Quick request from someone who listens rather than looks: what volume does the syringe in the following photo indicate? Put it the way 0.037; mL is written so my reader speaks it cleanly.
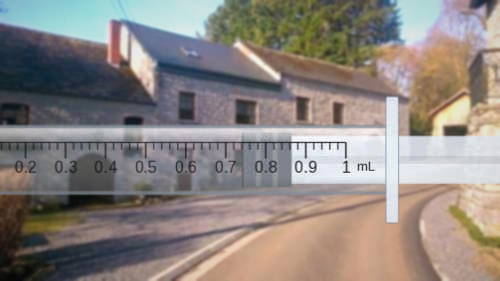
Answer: 0.74; mL
